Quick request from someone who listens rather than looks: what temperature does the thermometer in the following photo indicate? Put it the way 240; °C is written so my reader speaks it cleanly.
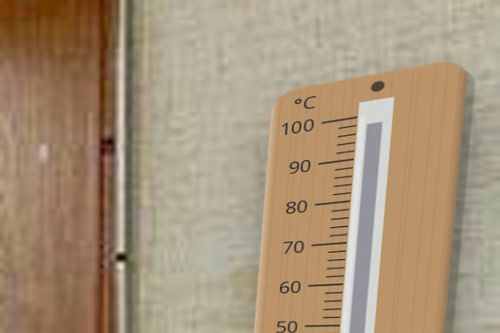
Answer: 98; °C
